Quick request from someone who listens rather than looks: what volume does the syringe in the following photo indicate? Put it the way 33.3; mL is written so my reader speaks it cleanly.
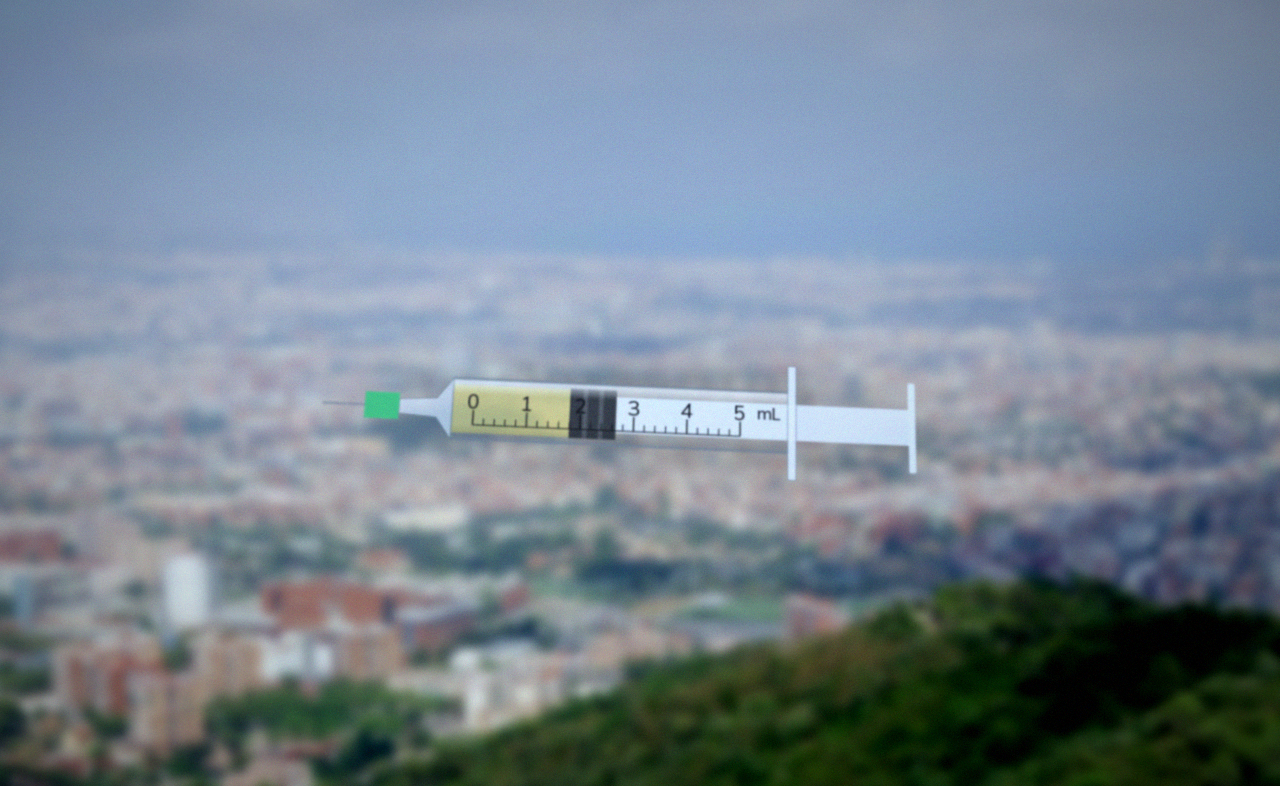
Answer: 1.8; mL
